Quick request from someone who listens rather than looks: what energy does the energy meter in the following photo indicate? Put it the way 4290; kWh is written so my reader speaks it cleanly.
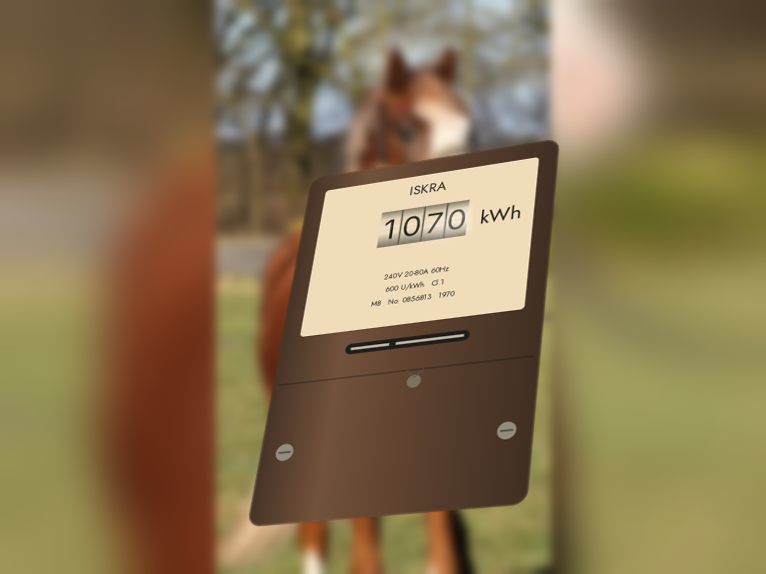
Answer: 1070; kWh
